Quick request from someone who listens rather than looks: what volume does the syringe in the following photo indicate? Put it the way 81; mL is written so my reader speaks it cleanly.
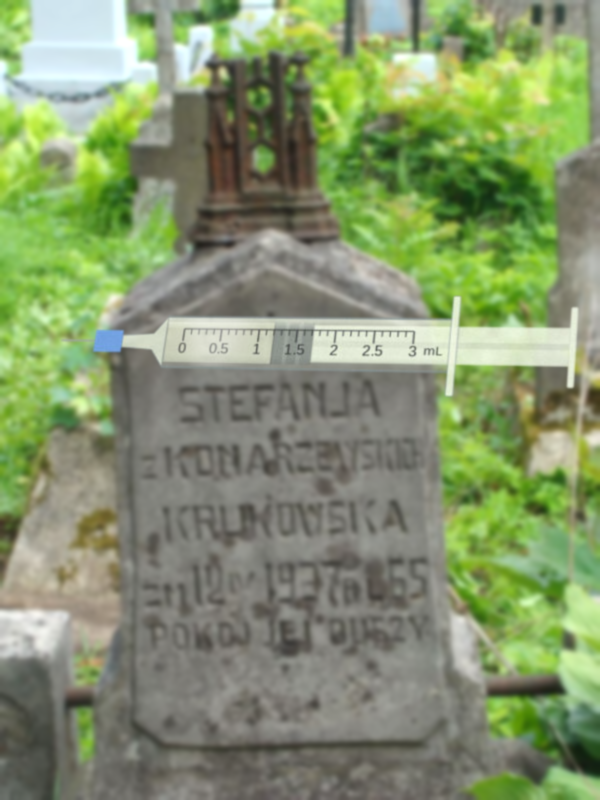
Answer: 1.2; mL
